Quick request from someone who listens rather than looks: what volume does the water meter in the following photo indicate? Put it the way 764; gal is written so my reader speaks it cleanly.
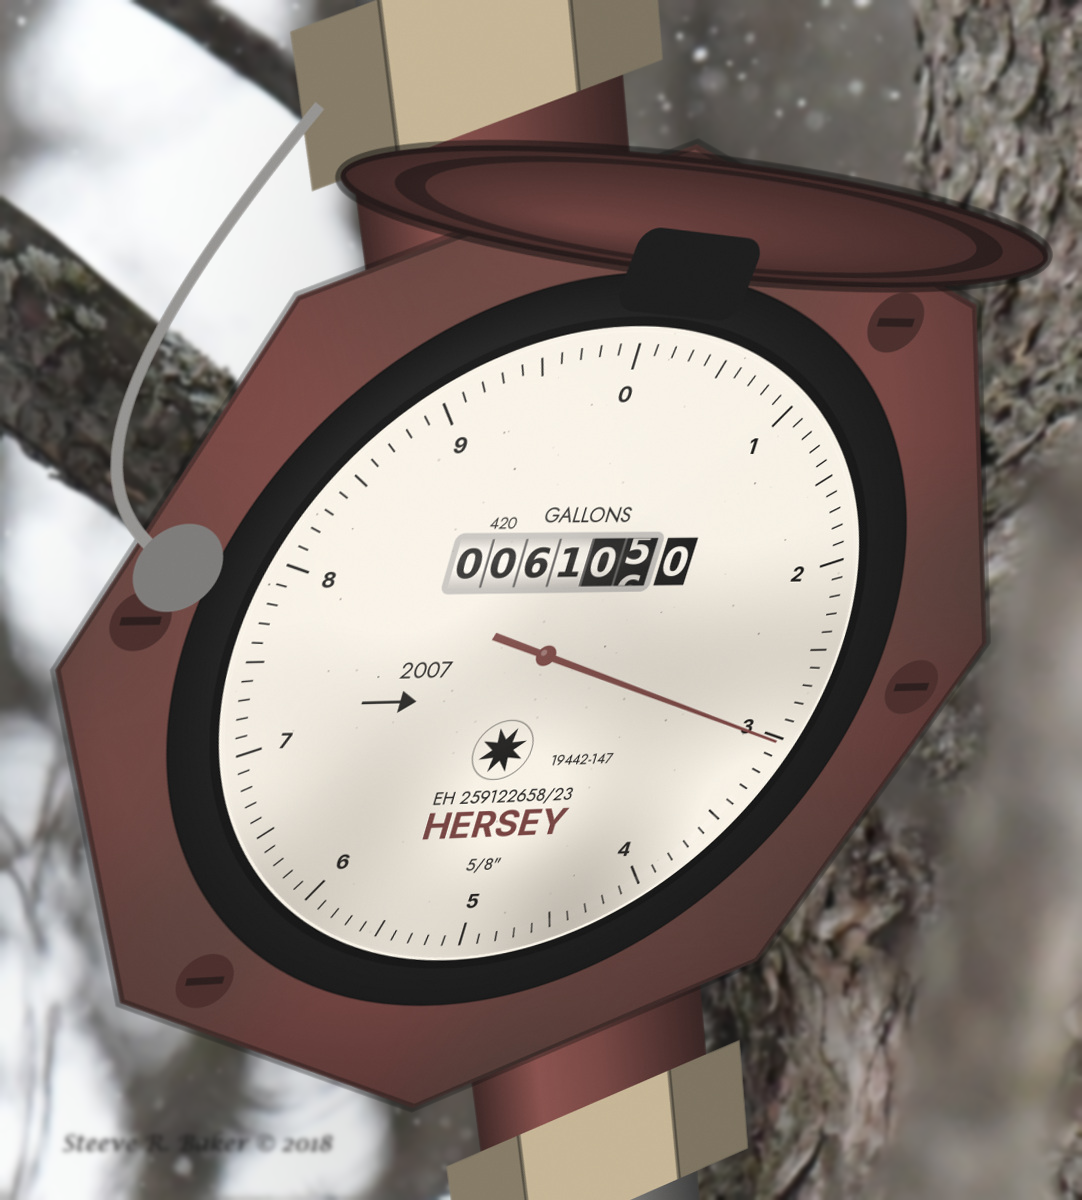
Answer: 61053.0; gal
